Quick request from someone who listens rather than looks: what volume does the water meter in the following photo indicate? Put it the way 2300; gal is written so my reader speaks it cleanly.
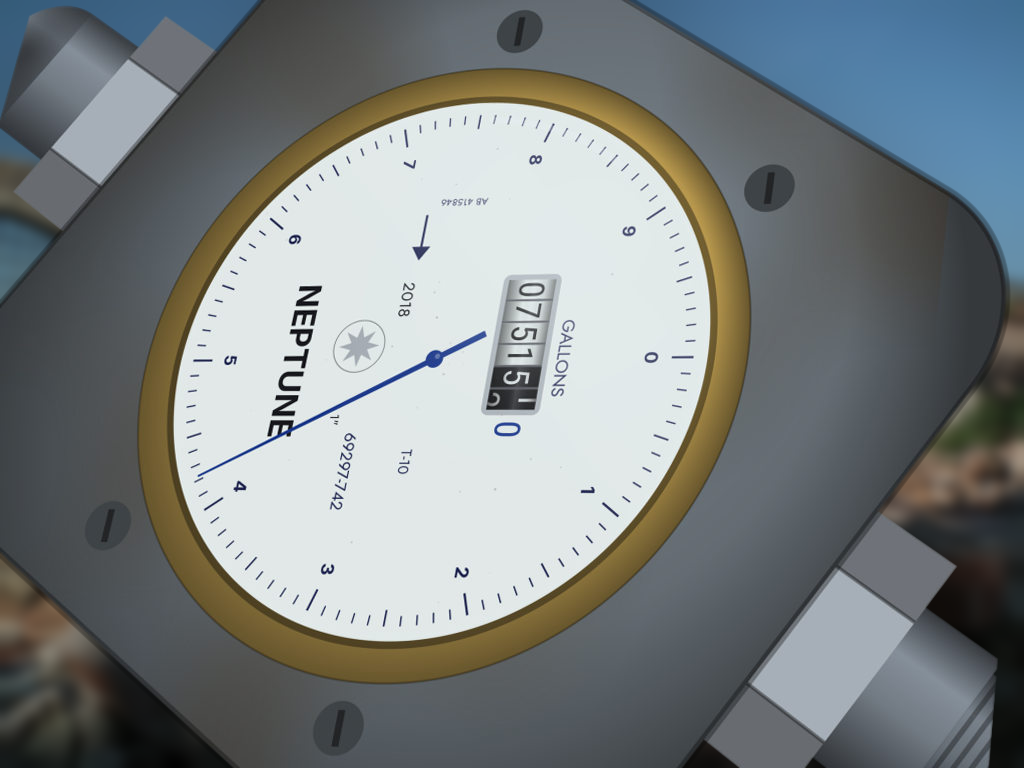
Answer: 751514.2; gal
